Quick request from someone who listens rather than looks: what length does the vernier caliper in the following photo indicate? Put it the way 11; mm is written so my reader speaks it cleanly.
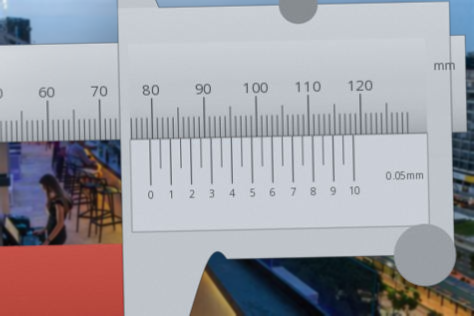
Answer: 79.5; mm
